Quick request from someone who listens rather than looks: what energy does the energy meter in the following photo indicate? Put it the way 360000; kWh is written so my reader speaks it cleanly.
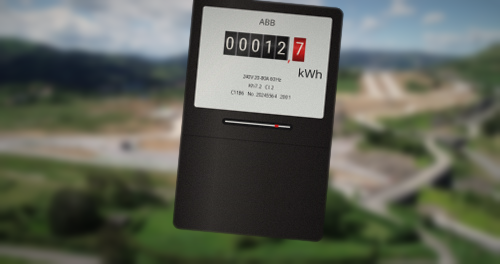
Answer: 12.7; kWh
